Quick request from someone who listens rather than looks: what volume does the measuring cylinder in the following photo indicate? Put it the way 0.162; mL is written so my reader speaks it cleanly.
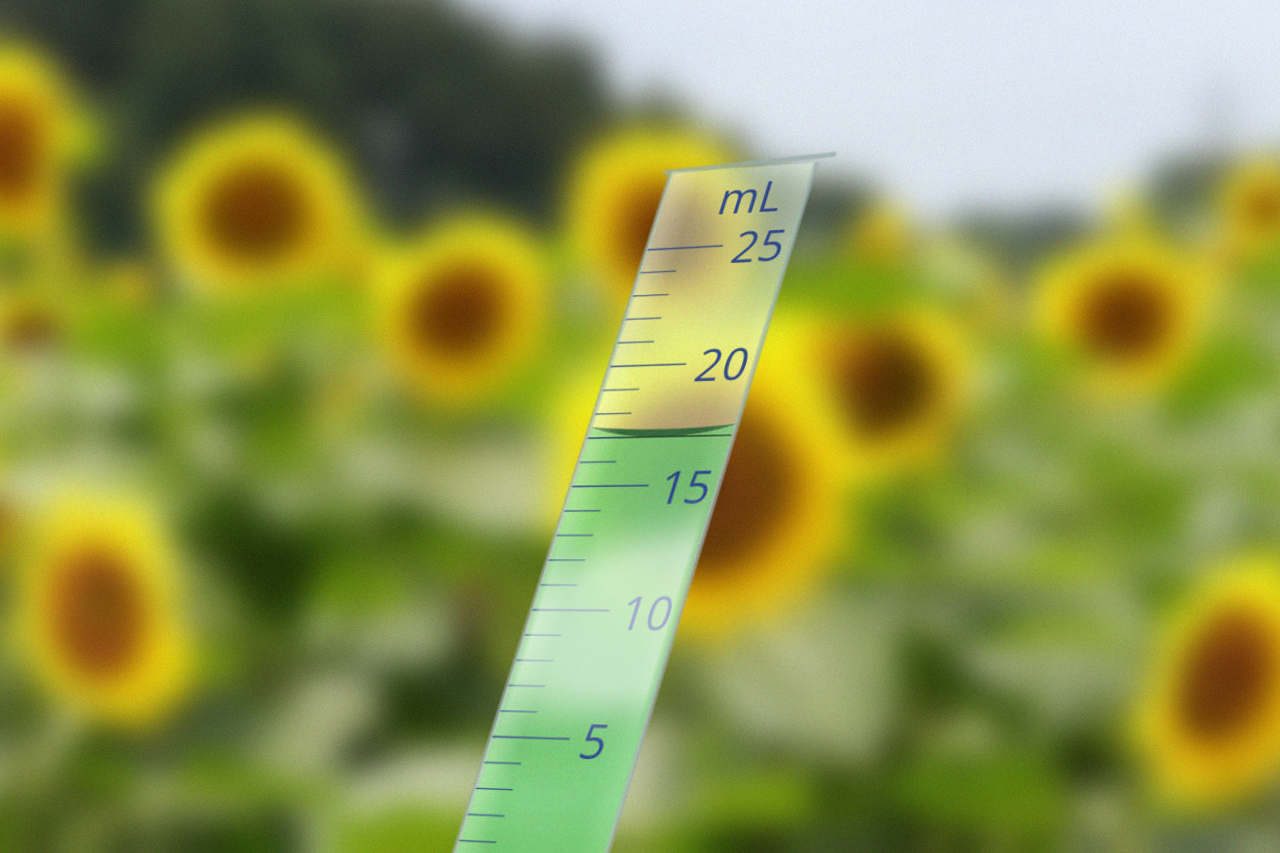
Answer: 17; mL
